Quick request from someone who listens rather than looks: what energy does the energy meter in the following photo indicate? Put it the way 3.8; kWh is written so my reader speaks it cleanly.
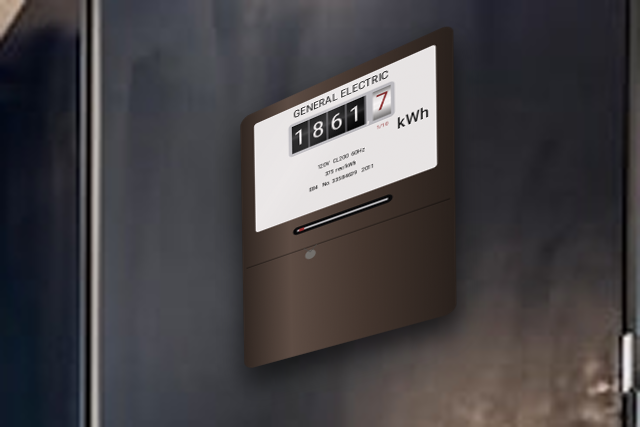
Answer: 1861.7; kWh
